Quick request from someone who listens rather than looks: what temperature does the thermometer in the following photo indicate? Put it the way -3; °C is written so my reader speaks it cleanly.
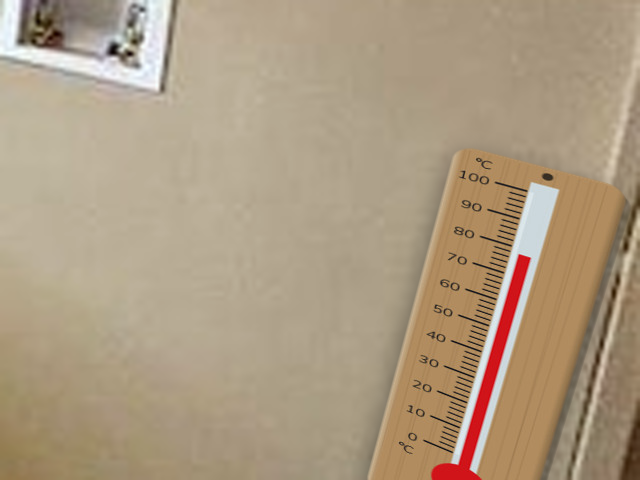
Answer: 78; °C
